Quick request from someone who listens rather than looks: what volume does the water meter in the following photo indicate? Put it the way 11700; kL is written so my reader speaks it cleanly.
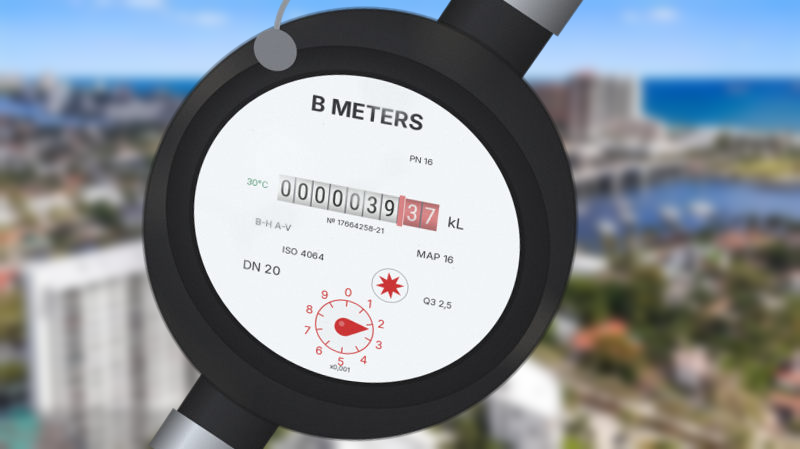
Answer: 39.372; kL
